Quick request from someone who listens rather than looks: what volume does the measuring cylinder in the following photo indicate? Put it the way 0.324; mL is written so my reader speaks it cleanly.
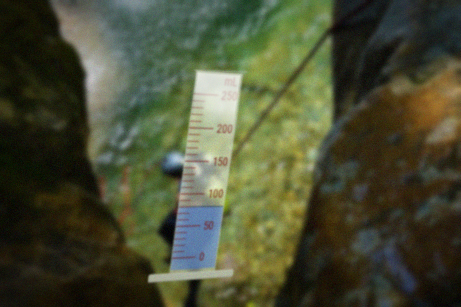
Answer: 80; mL
